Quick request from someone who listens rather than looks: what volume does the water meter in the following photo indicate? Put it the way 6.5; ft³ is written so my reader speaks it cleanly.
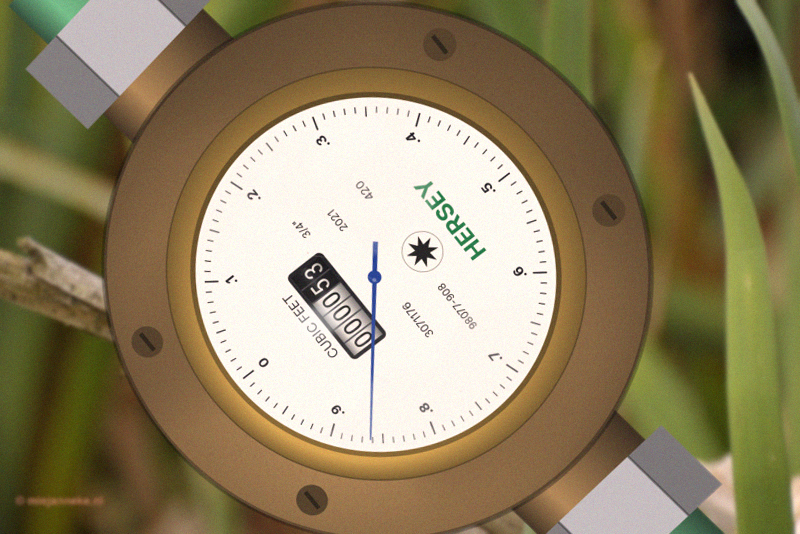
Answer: 52.86; ft³
